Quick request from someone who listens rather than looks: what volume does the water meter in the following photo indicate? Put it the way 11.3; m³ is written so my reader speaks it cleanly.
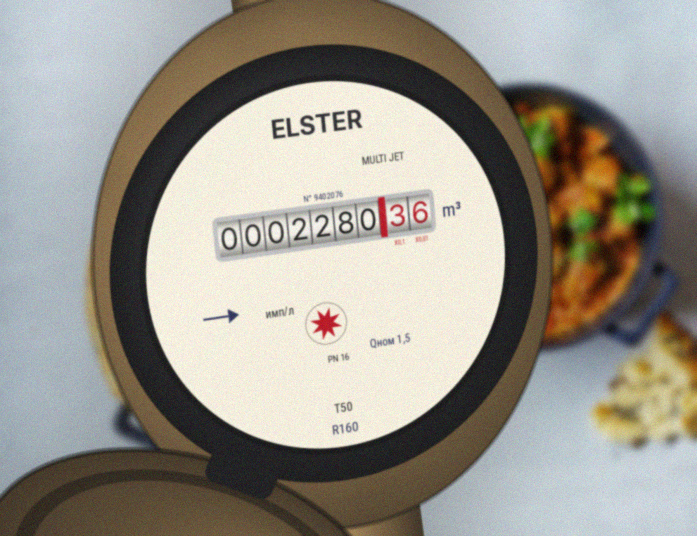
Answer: 2280.36; m³
